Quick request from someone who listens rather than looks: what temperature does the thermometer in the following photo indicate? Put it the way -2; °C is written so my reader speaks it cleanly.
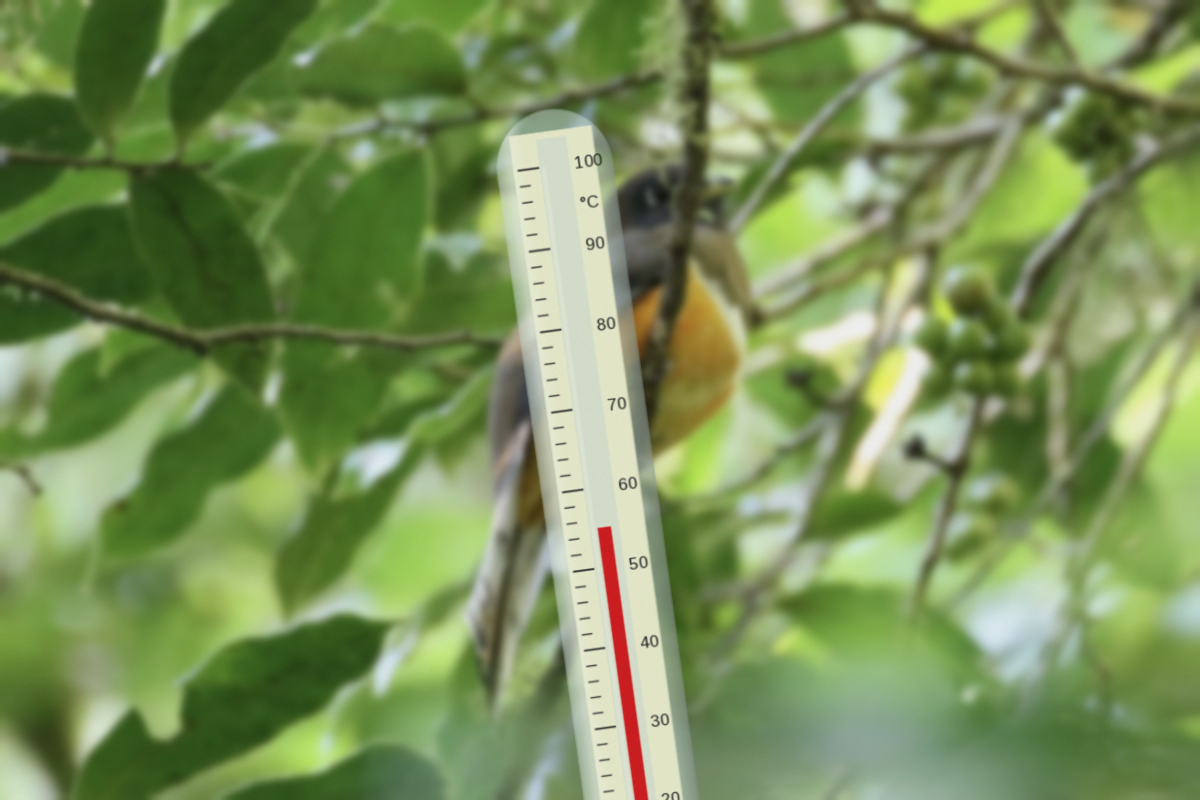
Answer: 55; °C
